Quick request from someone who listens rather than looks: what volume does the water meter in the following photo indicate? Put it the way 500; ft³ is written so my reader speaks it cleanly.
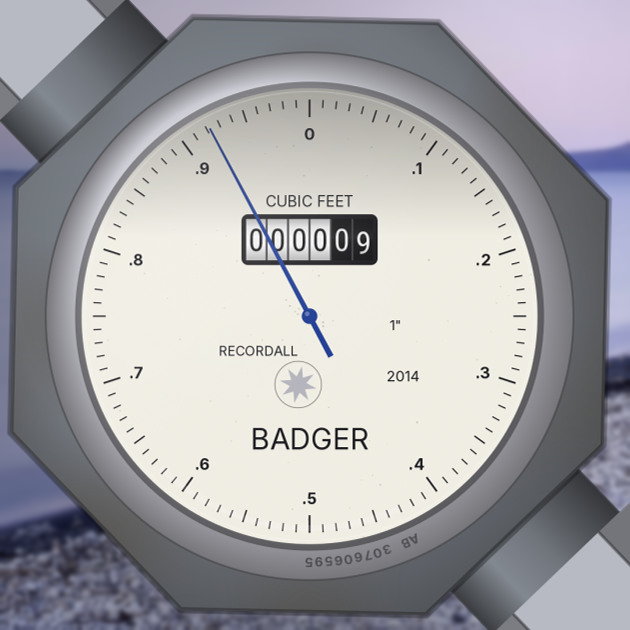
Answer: 8.92; ft³
